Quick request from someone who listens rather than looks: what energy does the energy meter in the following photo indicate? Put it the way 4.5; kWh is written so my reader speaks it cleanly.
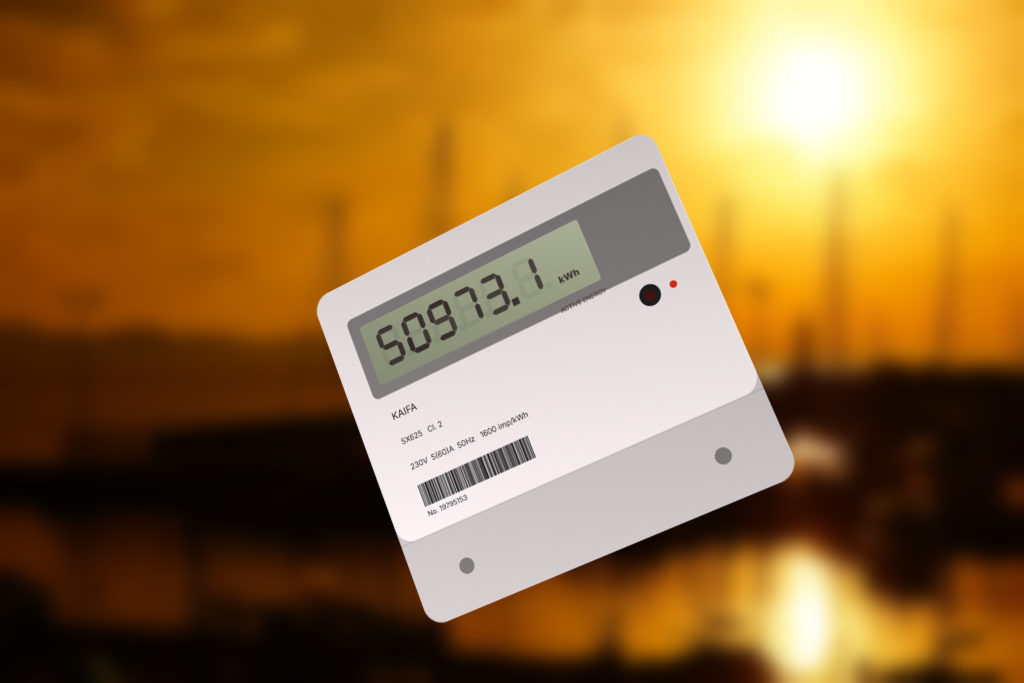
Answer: 50973.1; kWh
